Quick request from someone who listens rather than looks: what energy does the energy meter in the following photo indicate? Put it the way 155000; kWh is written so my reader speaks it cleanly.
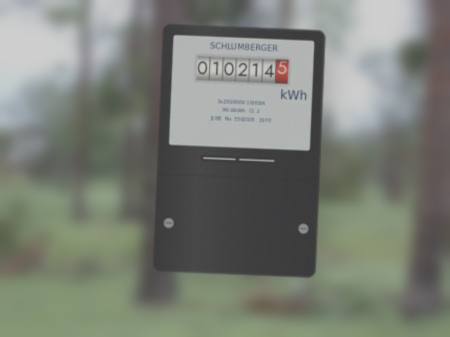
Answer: 10214.5; kWh
